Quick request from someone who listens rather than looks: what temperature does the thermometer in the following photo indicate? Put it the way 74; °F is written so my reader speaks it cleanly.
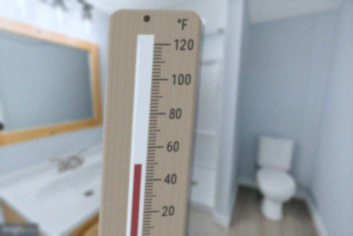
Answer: 50; °F
